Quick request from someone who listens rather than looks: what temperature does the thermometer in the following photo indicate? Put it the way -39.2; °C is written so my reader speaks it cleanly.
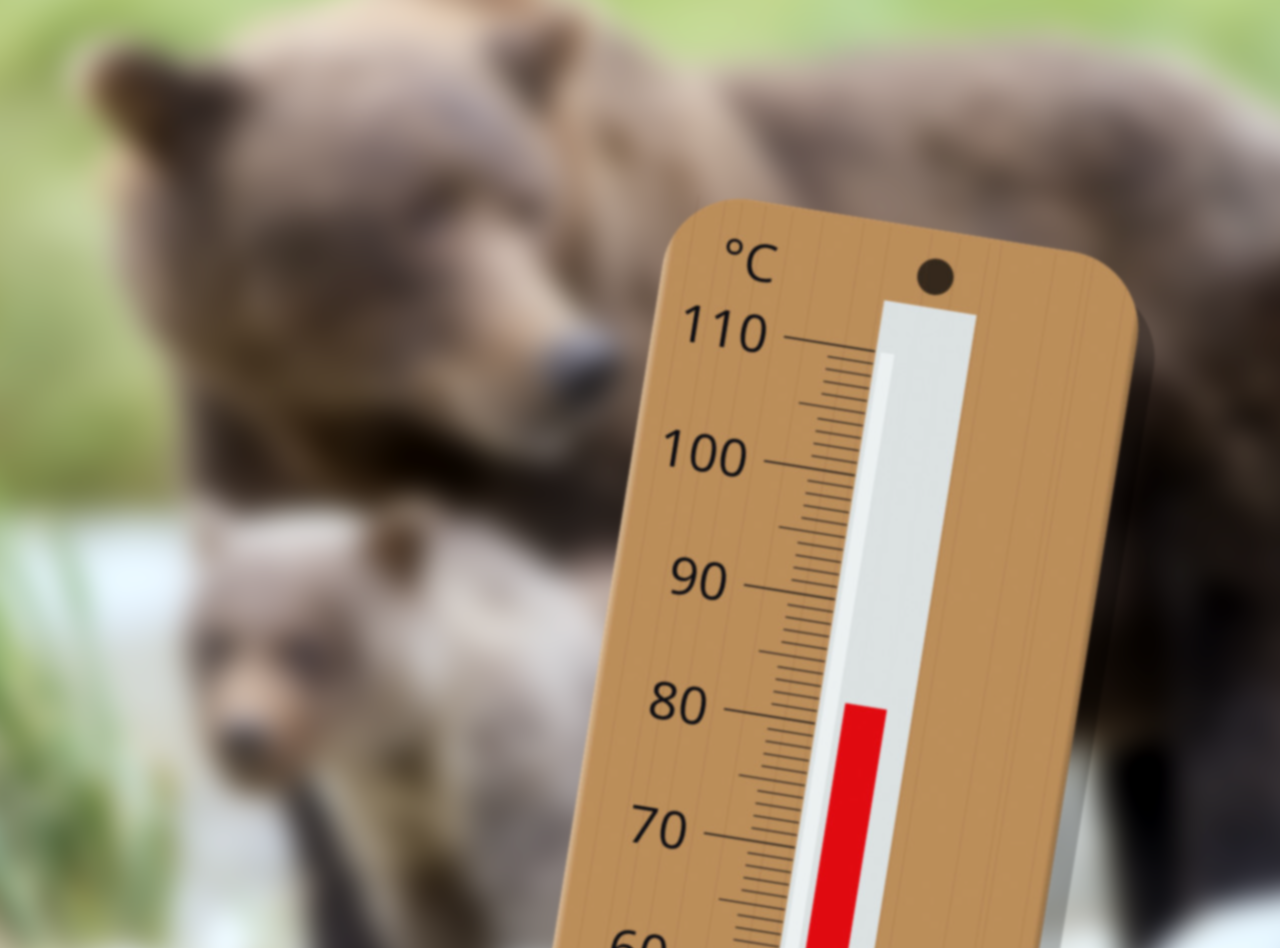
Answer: 82; °C
